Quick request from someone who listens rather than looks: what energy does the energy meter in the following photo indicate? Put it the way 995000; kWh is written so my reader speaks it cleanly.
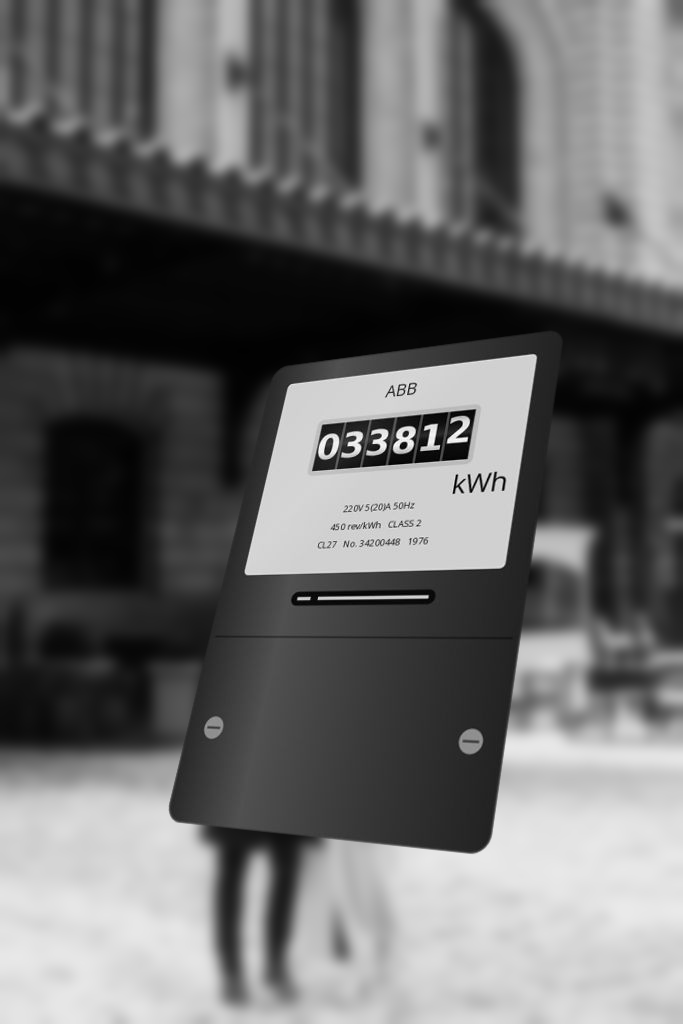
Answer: 33812; kWh
